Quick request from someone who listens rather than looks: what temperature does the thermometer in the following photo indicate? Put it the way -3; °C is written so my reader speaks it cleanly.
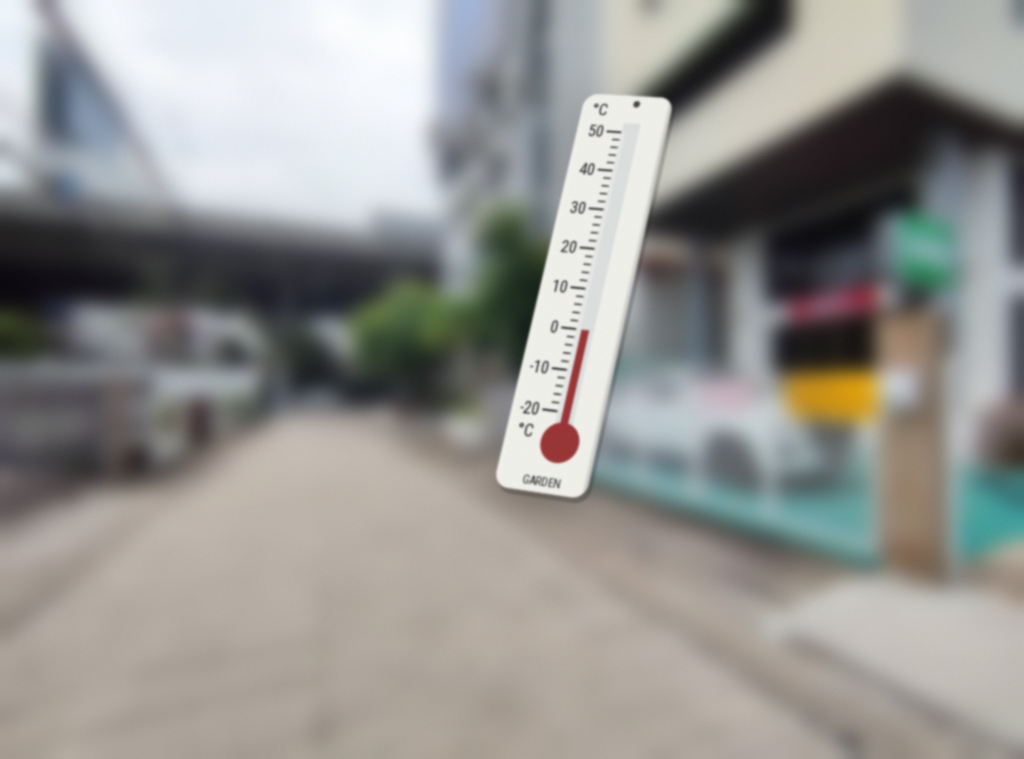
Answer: 0; °C
